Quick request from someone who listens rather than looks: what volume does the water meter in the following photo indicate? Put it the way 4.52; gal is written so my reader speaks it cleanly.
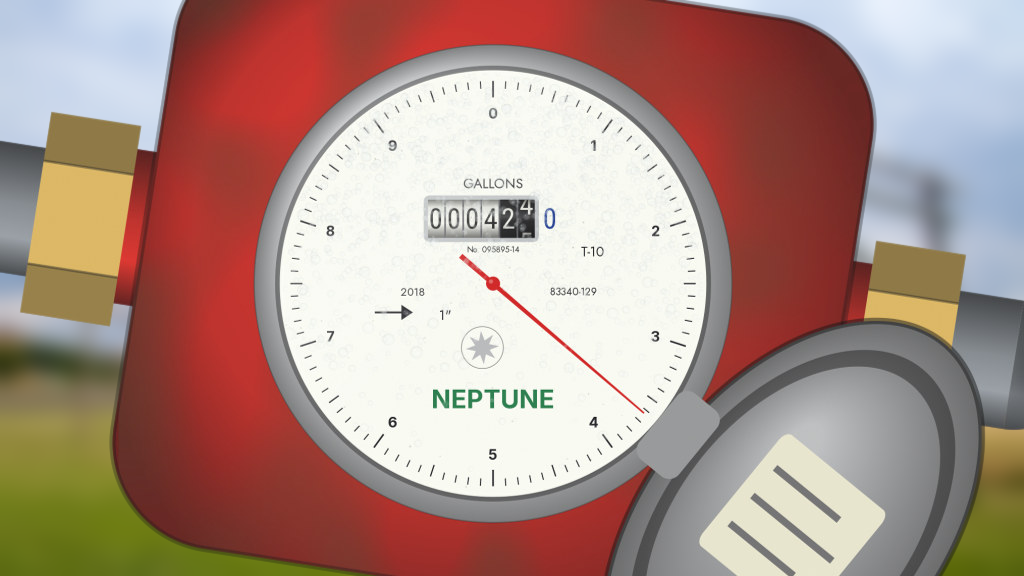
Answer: 4243.6; gal
